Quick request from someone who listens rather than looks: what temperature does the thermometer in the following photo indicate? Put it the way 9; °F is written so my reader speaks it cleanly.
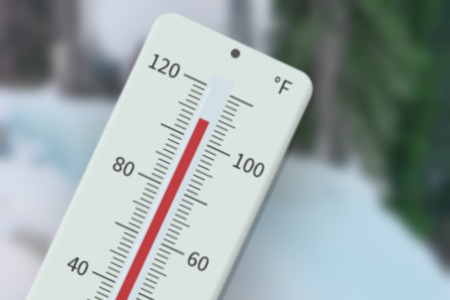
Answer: 108; °F
